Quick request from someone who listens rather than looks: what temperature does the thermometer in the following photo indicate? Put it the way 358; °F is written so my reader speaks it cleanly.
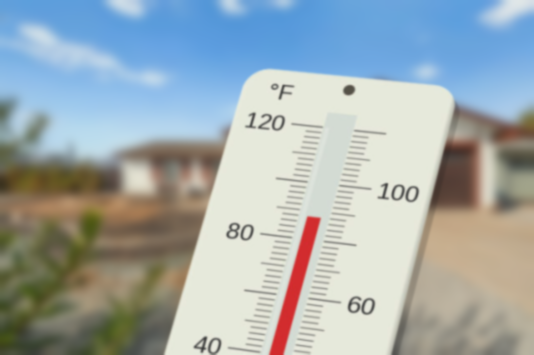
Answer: 88; °F
